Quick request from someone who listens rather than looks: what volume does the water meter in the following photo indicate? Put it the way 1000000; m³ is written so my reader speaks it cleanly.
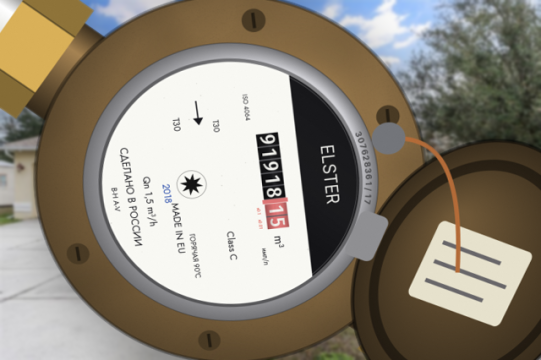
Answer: 91918.15; m³
